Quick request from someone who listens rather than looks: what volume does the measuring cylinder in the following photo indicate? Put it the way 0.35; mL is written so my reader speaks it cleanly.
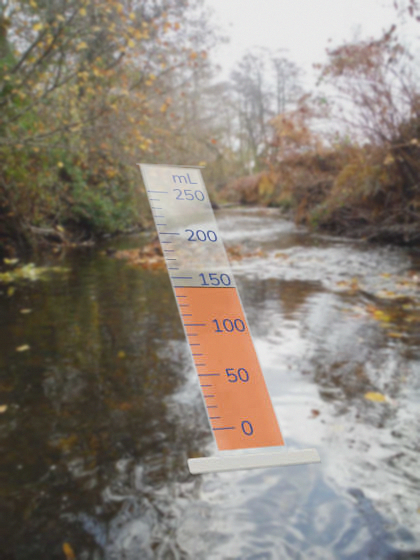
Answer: 140; mL
